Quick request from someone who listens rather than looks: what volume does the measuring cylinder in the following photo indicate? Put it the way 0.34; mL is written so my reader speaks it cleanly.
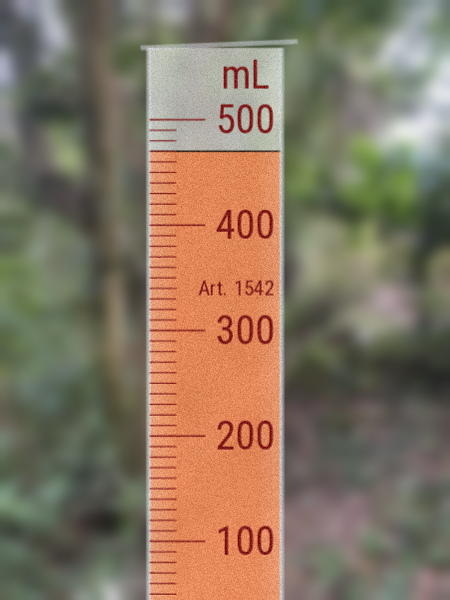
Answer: 470; mL
